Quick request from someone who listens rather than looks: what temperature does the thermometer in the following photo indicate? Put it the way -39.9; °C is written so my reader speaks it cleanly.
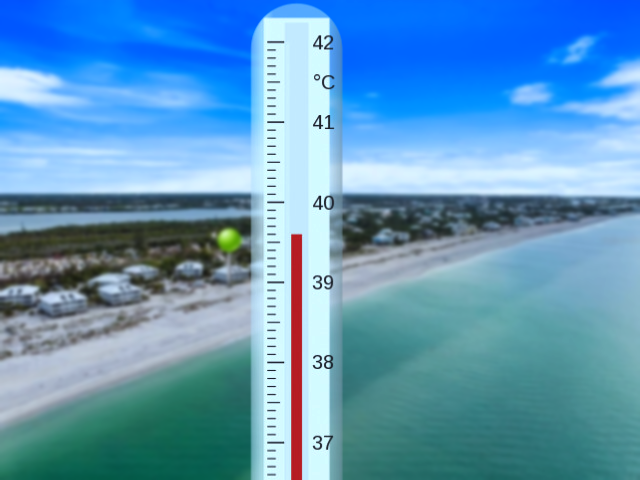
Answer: 39.6; °C
